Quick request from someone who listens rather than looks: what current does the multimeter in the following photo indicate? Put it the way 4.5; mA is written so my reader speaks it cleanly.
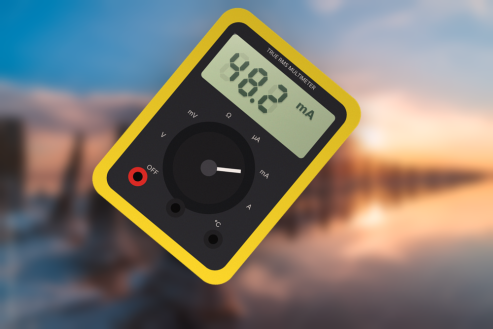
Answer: 48.2; mA
